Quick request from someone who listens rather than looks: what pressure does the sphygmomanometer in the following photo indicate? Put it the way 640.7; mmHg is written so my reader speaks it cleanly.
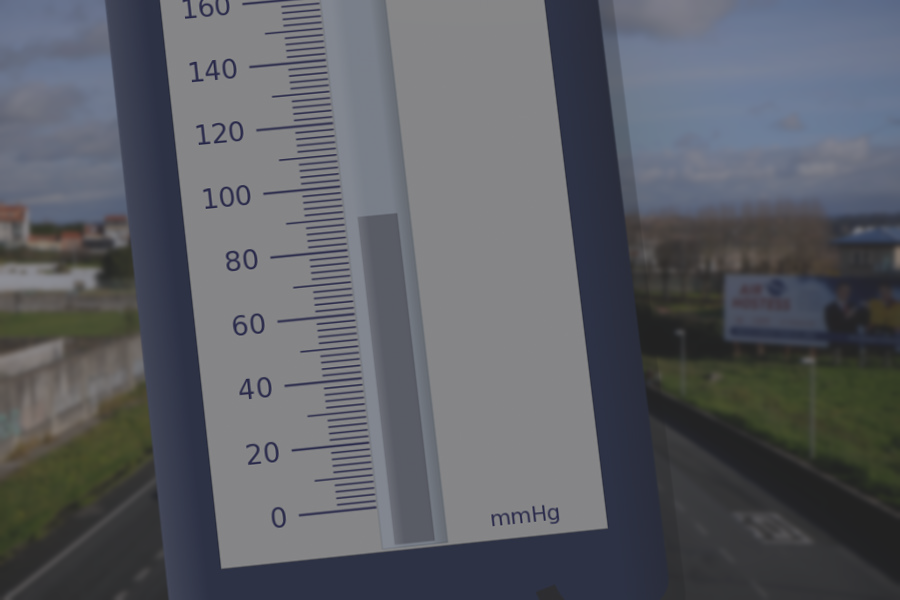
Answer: 90; mmHg
